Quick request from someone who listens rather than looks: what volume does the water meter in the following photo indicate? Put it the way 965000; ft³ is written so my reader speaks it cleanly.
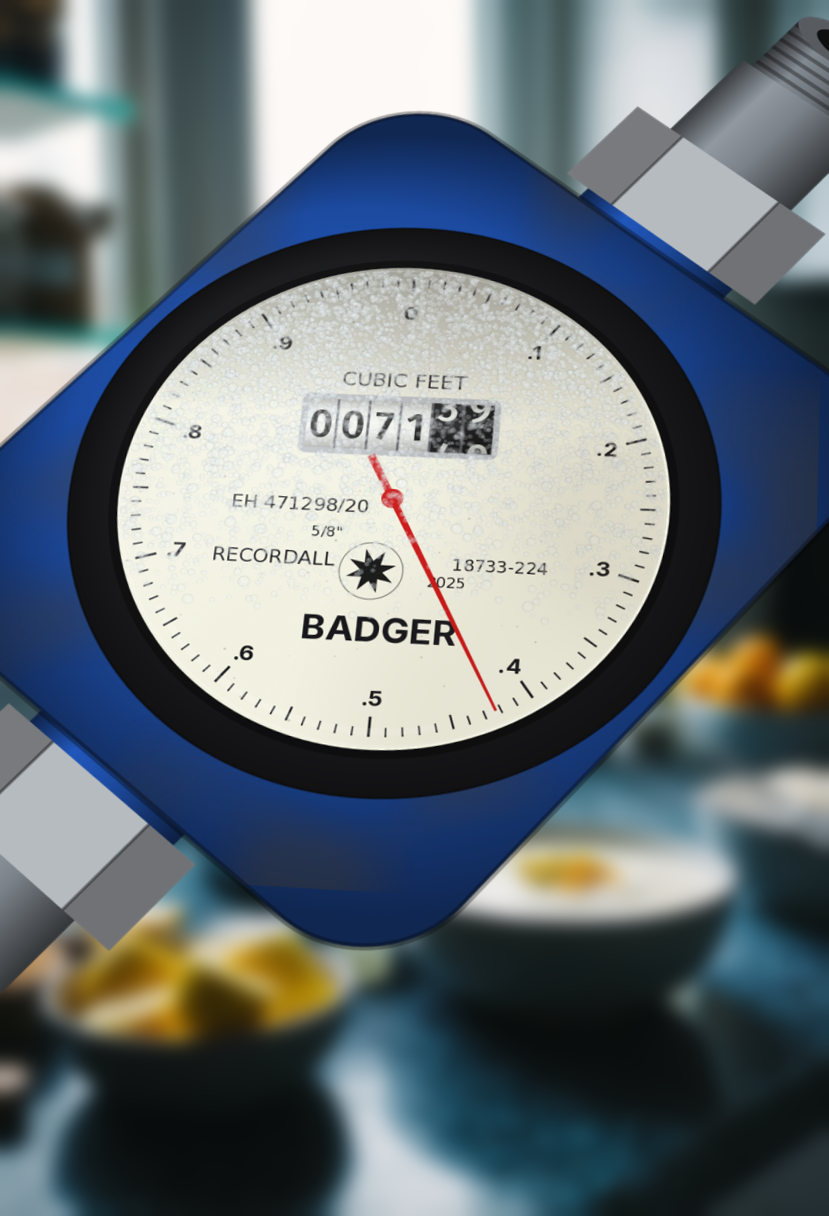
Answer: 7139.42; ft³
